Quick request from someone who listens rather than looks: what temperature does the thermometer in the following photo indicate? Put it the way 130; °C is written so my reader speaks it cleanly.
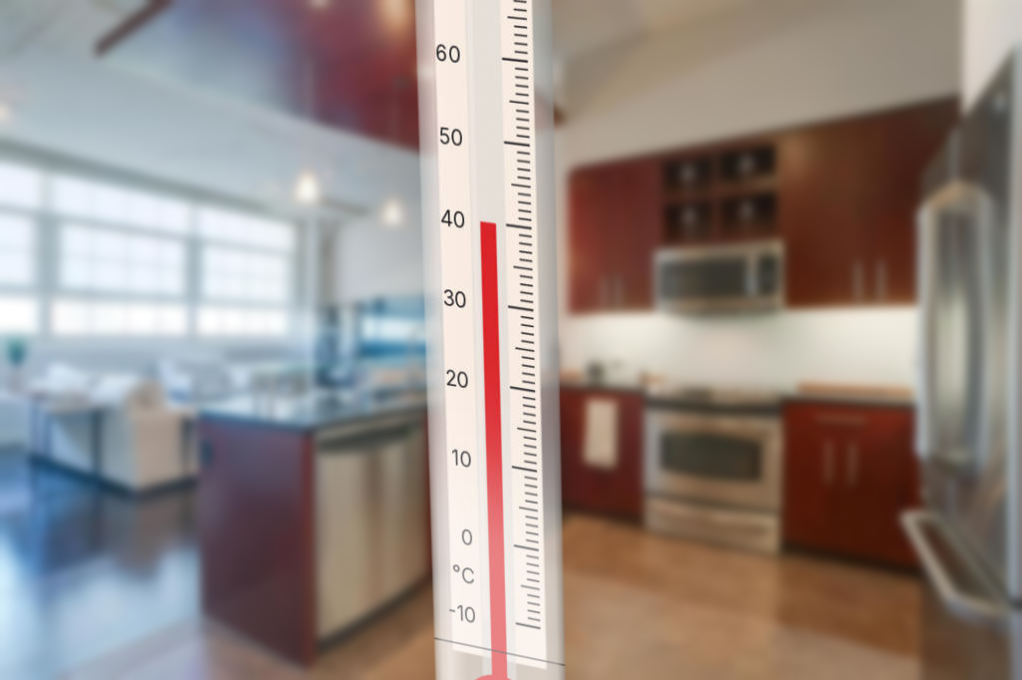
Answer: 40; °C
